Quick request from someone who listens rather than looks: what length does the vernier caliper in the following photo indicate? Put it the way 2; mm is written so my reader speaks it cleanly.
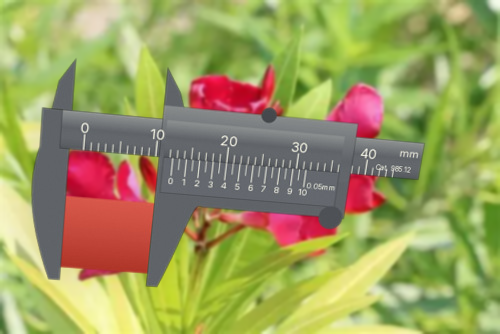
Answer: 12.4; mm
